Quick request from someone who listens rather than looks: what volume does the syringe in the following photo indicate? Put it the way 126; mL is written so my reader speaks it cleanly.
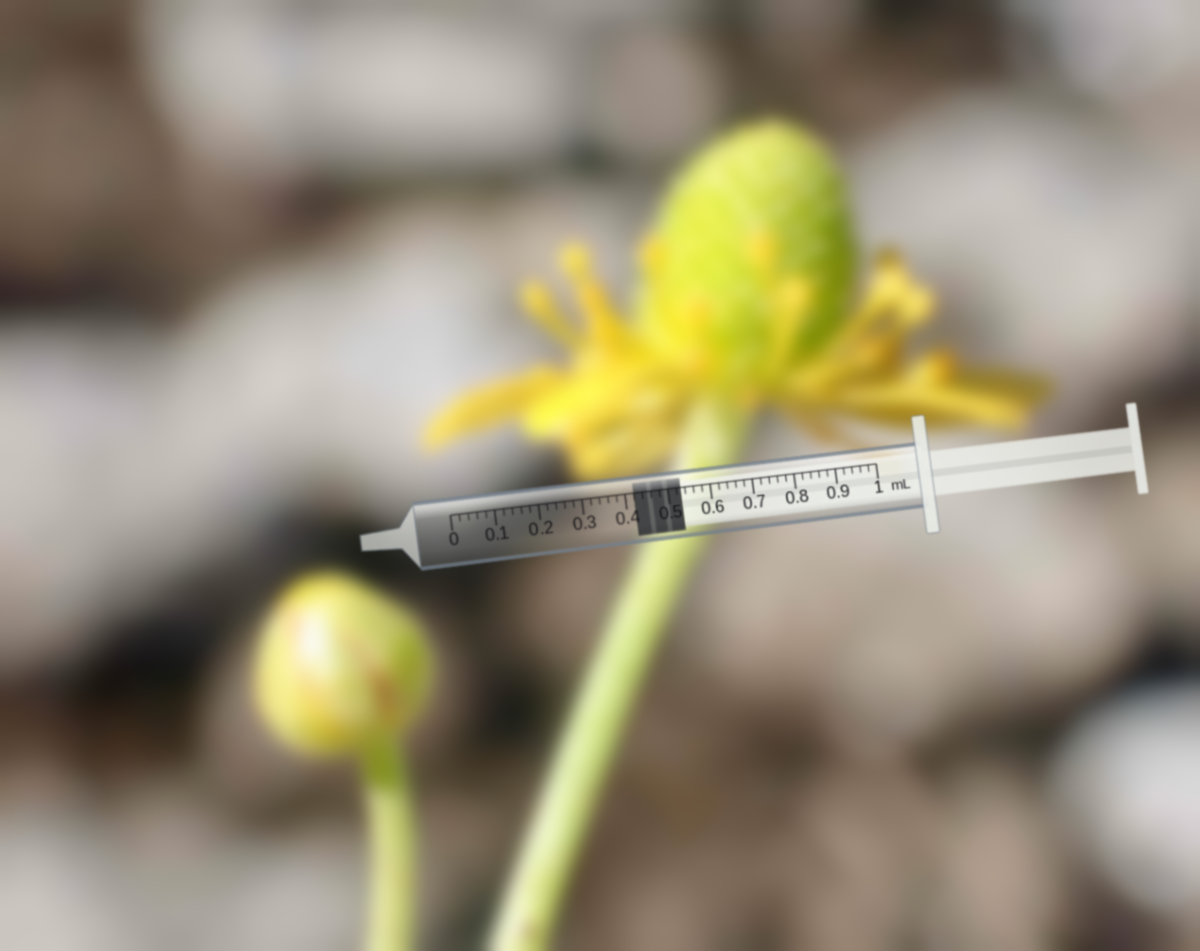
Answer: 0.42; mL
